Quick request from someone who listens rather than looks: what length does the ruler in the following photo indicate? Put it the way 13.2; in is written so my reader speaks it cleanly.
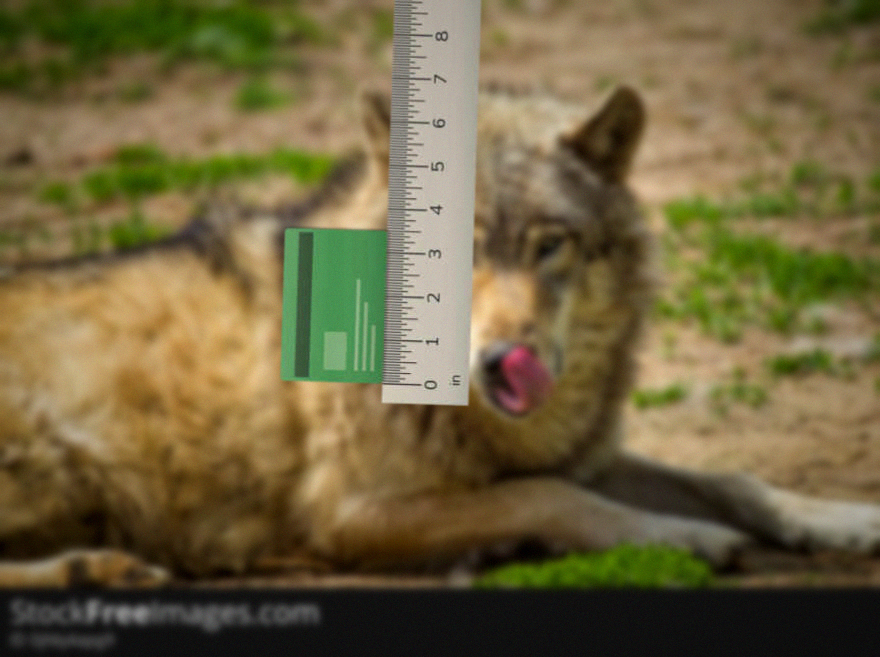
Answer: 3.5; in
